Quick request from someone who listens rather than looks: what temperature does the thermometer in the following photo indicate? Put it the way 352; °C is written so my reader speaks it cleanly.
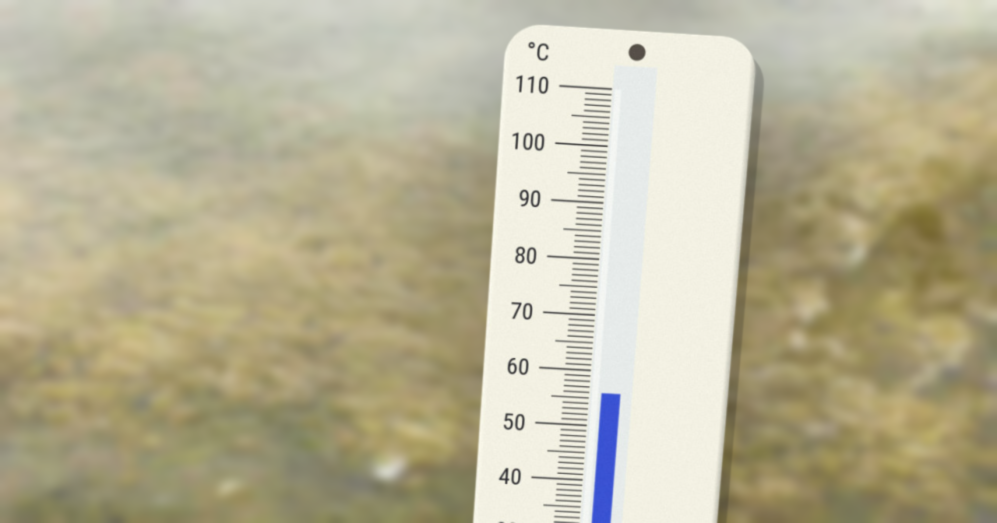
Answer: 56; °C
